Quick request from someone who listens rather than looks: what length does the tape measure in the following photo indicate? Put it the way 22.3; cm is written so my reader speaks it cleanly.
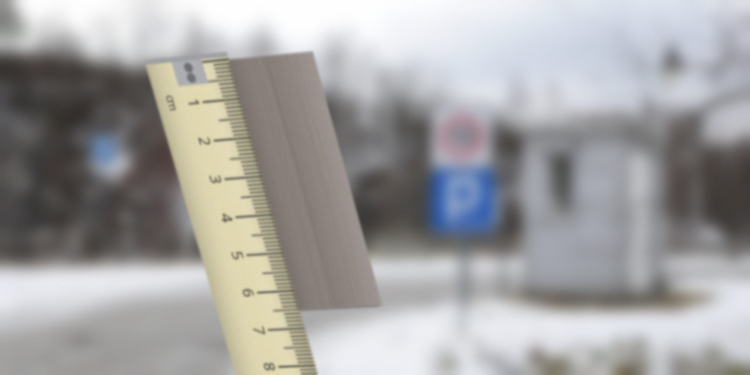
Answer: 6.5; cm
